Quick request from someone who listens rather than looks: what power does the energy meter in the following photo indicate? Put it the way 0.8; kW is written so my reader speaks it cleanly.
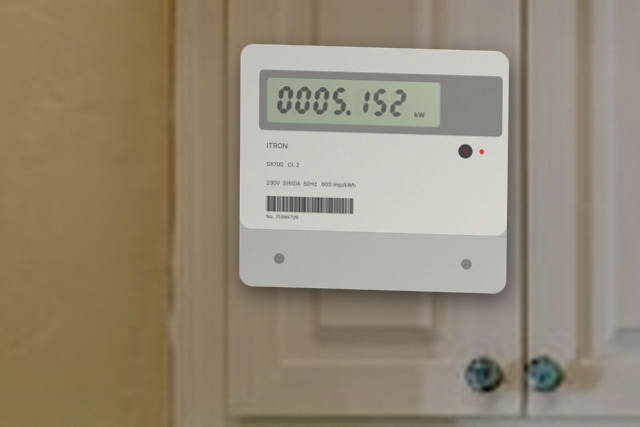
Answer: 5.152; kW
